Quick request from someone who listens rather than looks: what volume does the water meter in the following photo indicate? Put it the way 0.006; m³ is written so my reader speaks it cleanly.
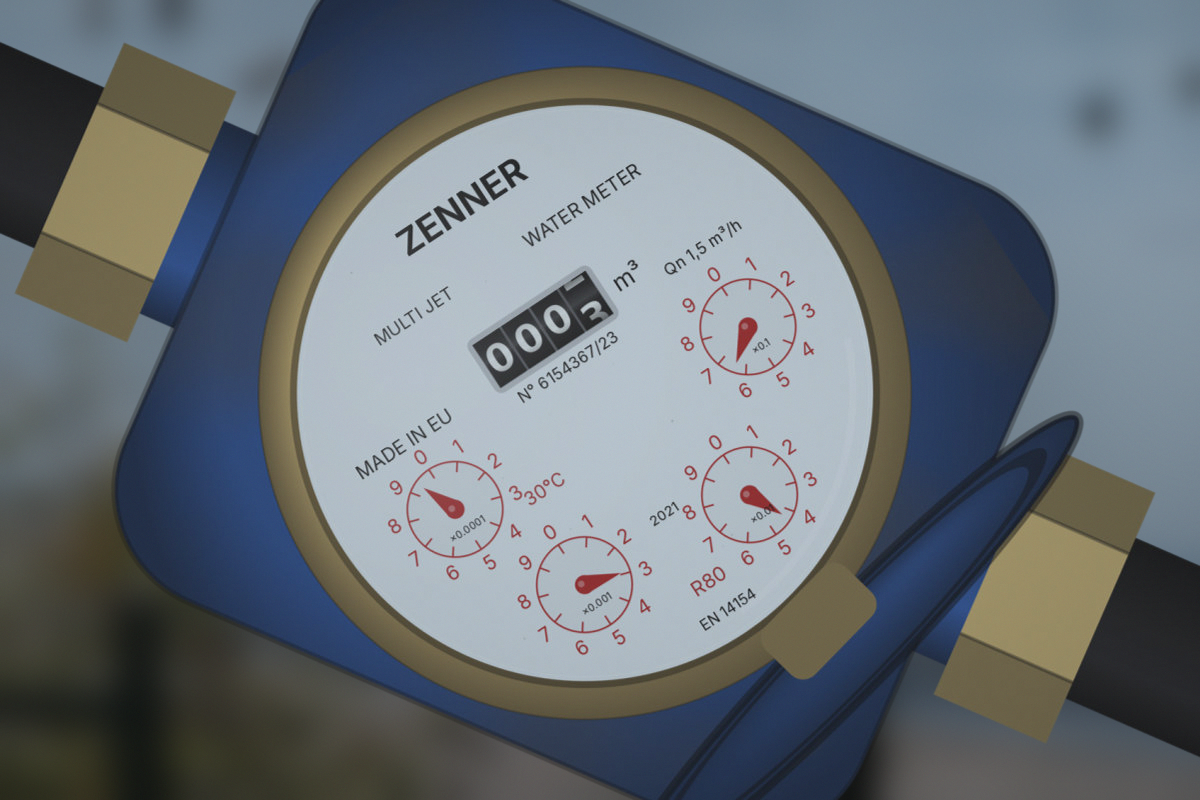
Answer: 2.6429; m³
